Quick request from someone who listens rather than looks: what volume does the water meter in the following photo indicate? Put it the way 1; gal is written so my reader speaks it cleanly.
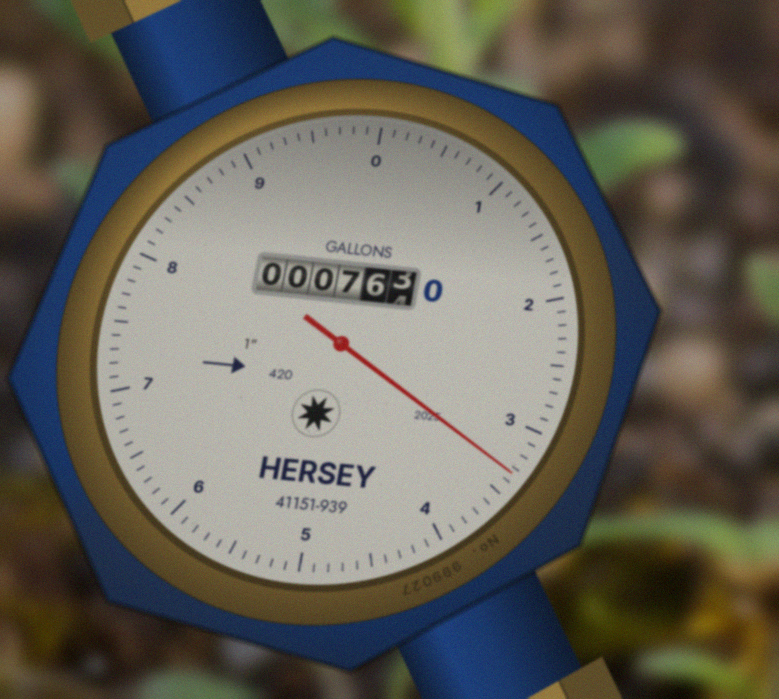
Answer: 7633.3; gal
